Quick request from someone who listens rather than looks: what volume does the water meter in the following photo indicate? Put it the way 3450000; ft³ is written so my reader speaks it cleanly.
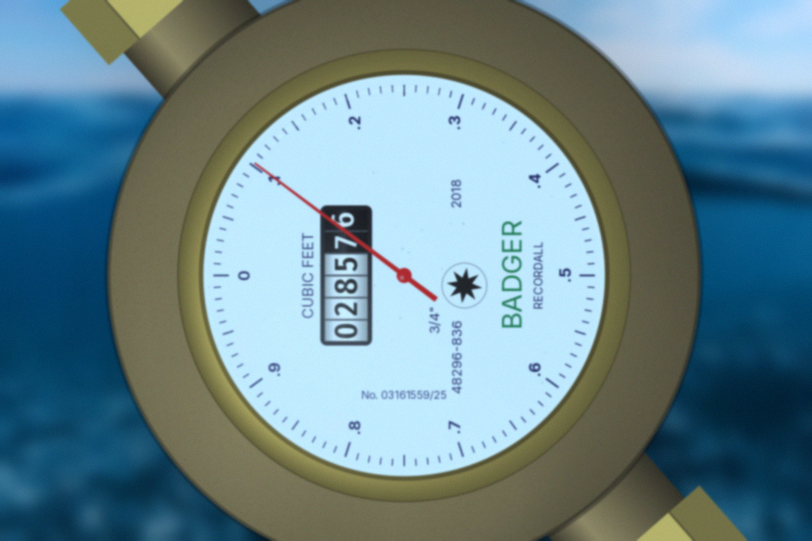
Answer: 28576.10; ft³
